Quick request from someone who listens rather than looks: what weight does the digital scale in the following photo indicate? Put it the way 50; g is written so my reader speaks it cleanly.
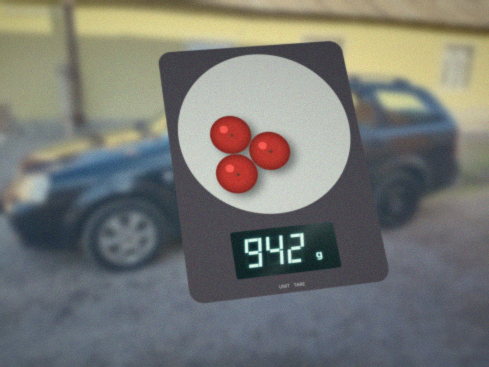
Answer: 942; g
